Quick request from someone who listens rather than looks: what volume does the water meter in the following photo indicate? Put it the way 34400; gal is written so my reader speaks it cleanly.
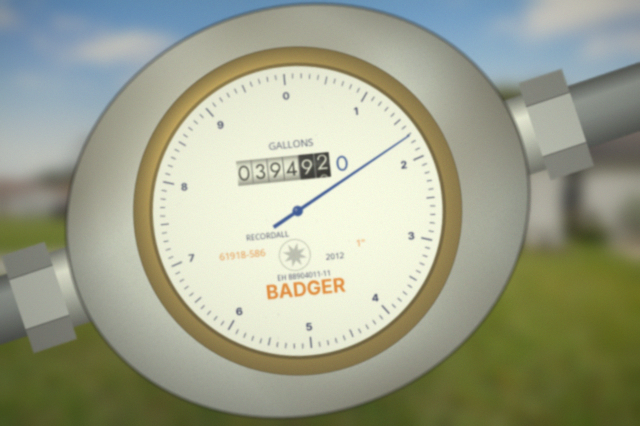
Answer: 394921.7; gal
